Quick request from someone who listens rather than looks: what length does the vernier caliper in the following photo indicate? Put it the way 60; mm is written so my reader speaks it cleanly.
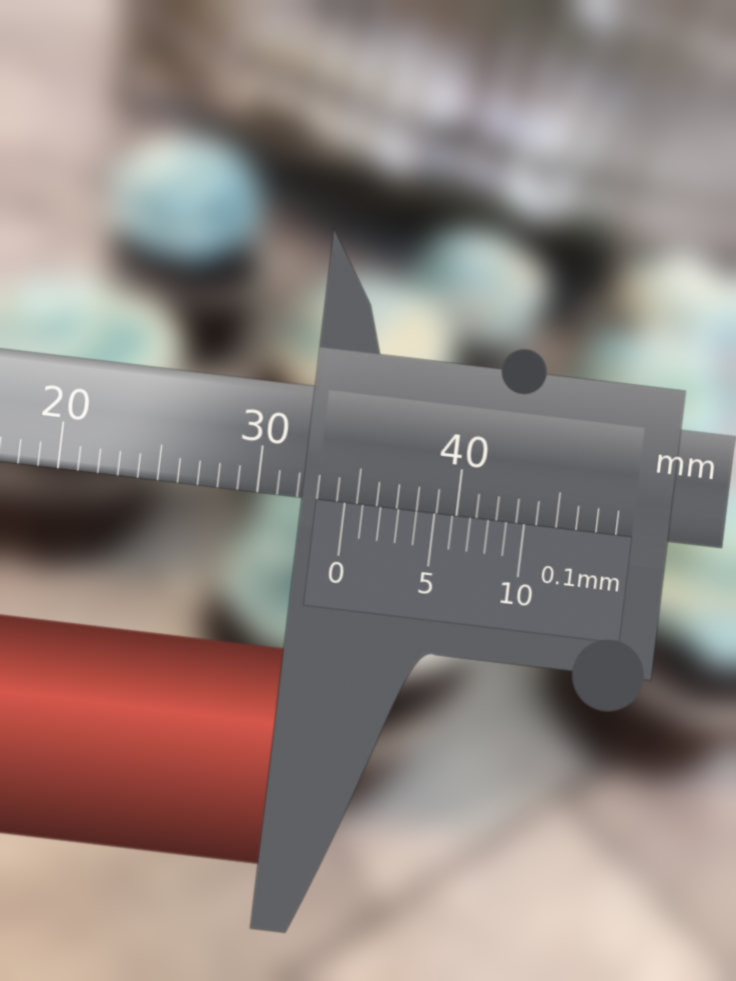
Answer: 34.4; mm
